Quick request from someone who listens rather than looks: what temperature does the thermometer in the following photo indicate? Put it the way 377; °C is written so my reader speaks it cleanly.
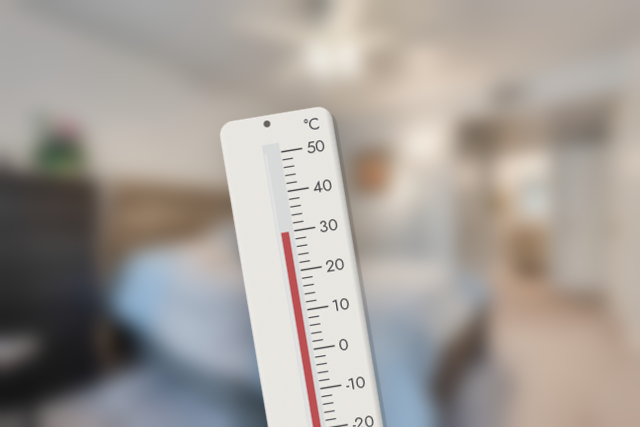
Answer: 30; °C
